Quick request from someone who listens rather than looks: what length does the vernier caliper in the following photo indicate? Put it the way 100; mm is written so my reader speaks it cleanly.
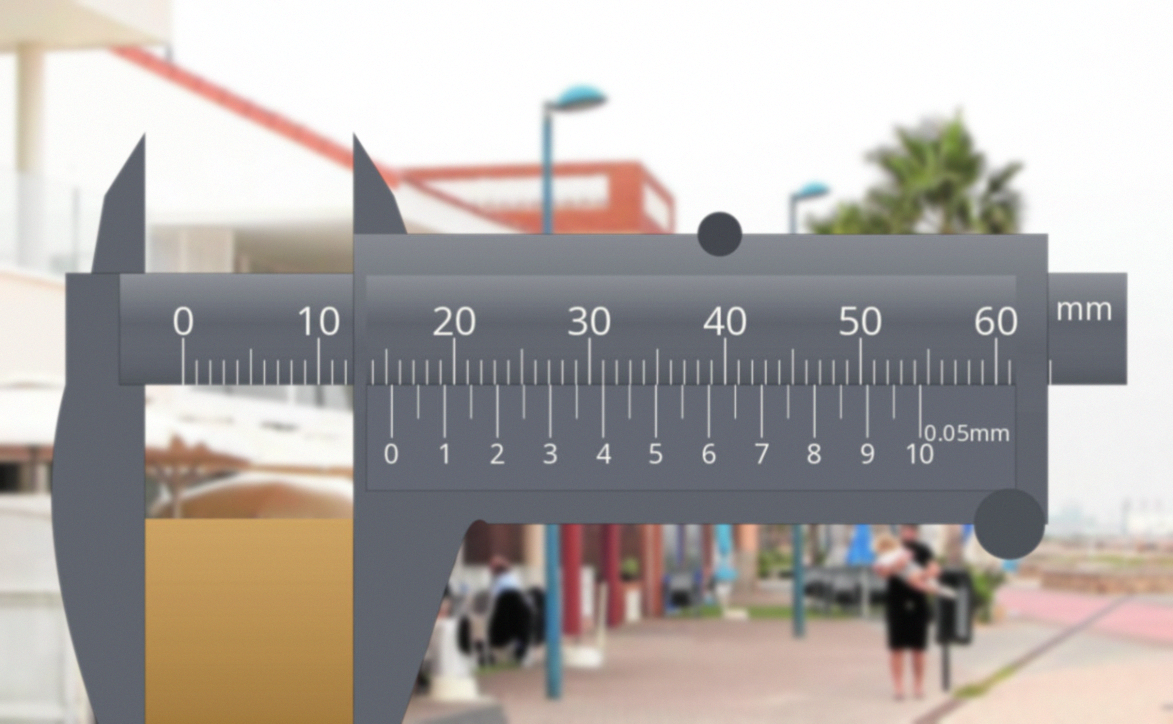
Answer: 15.4; mm
